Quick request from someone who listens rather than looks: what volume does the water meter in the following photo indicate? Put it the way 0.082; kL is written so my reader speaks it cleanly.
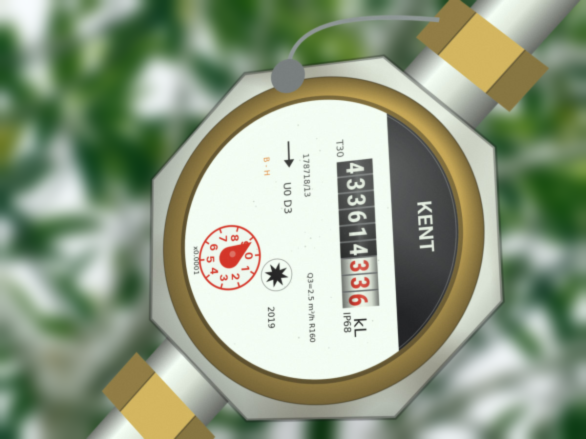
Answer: 433614.3359; kL
